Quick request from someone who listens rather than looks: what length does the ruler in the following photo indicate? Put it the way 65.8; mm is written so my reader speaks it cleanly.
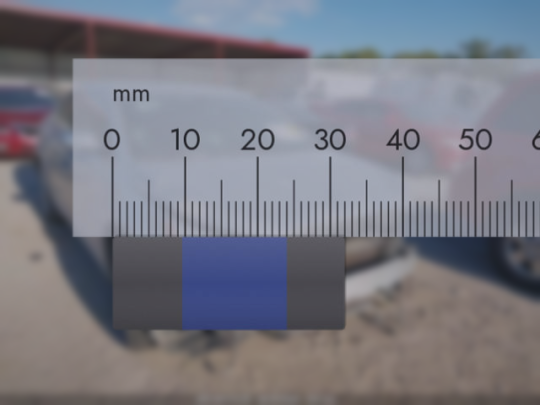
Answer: 32; mm
